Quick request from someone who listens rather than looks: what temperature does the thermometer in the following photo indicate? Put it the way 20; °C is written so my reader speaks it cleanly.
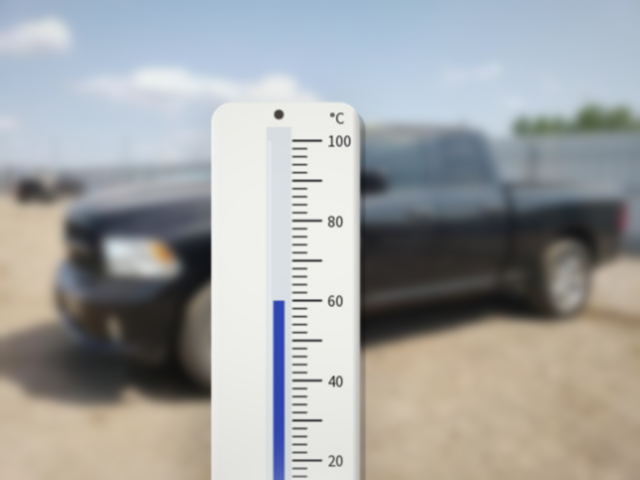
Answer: 60; °C
